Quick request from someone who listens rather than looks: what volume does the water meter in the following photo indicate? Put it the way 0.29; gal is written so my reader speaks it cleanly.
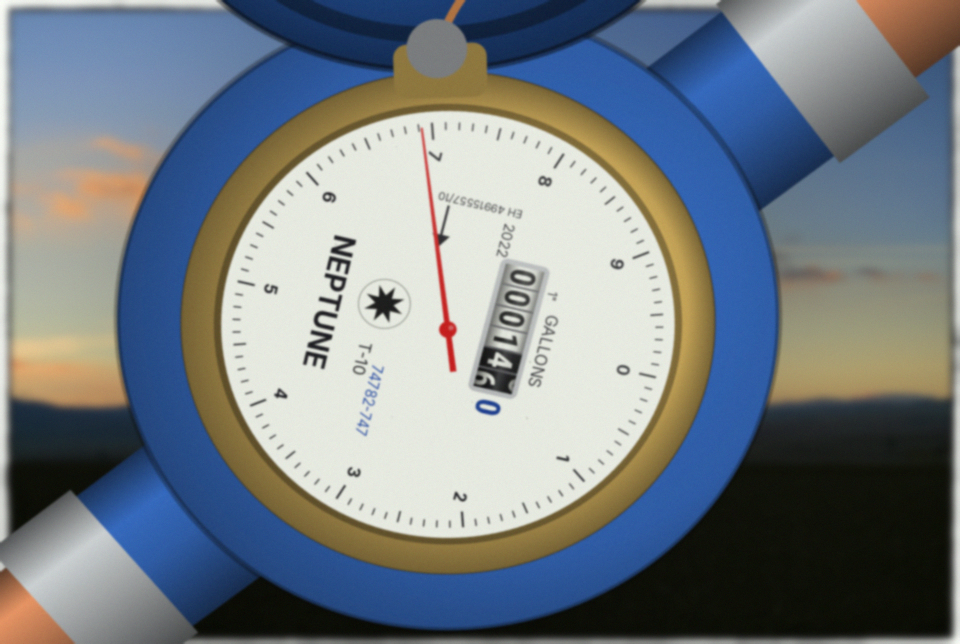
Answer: 1456.9; gal
